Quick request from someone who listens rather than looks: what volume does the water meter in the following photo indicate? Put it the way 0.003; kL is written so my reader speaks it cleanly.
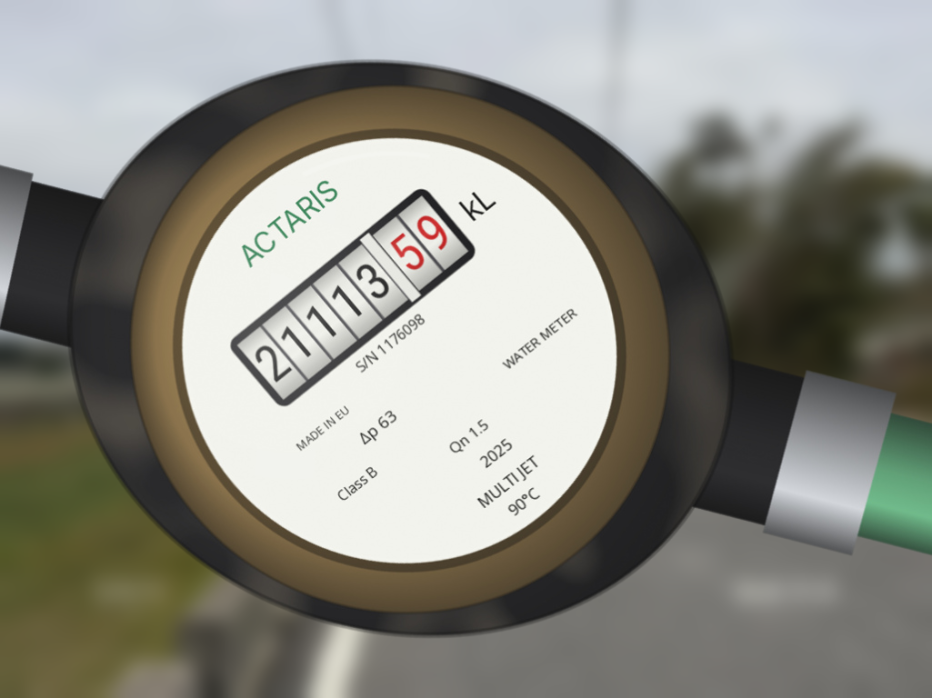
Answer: 21113.59; kL
